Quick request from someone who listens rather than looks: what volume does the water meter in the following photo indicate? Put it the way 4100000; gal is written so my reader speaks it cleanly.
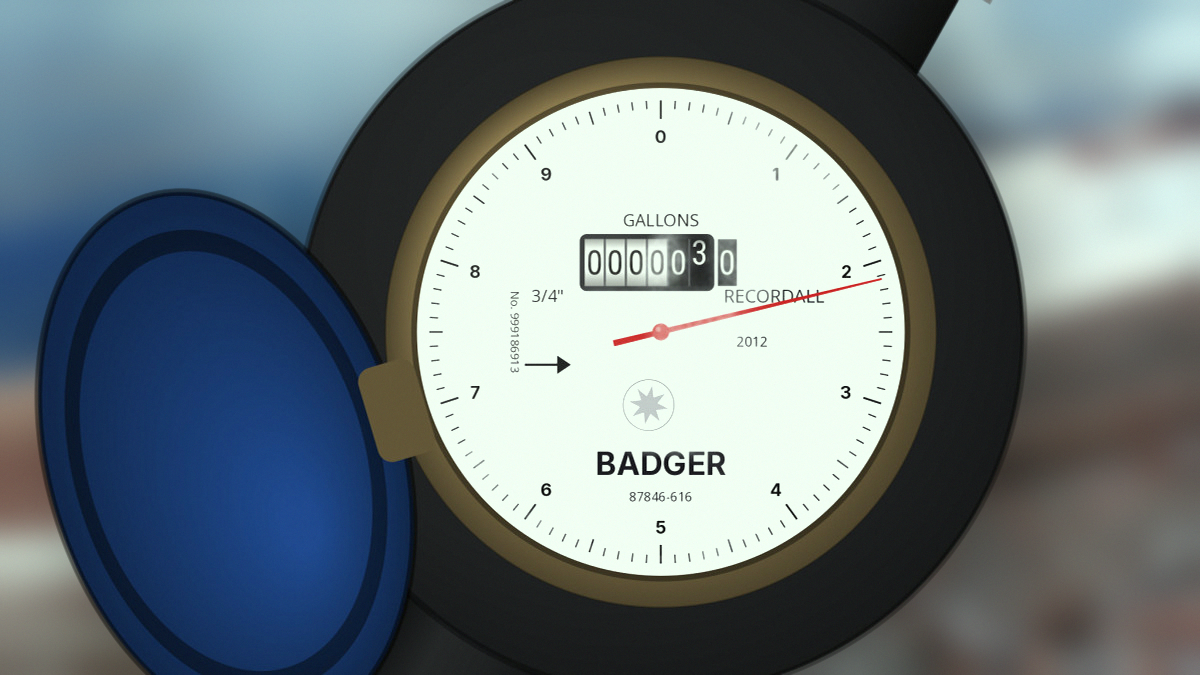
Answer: 32.1; gal
